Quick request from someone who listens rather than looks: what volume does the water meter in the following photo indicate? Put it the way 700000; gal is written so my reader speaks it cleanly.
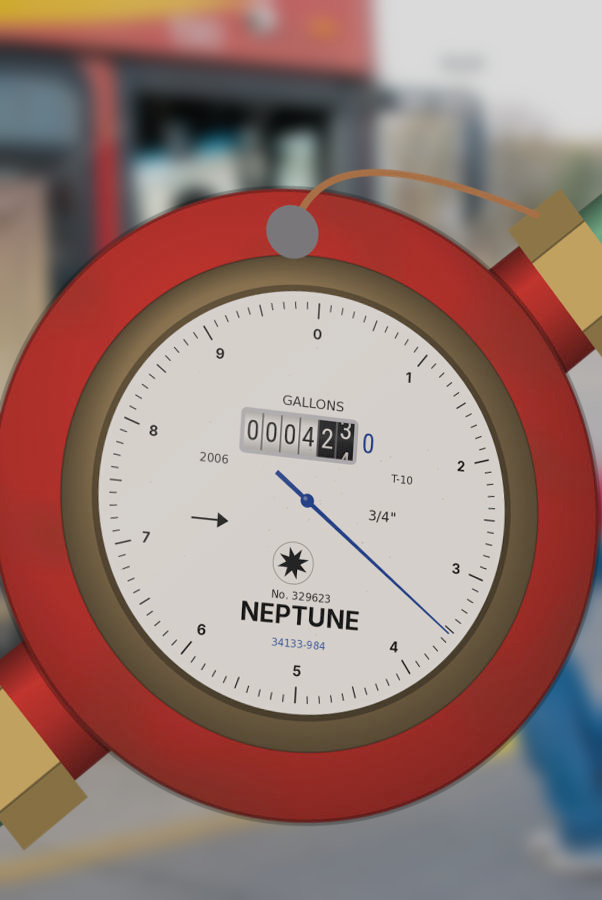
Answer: 4233.5; gal
